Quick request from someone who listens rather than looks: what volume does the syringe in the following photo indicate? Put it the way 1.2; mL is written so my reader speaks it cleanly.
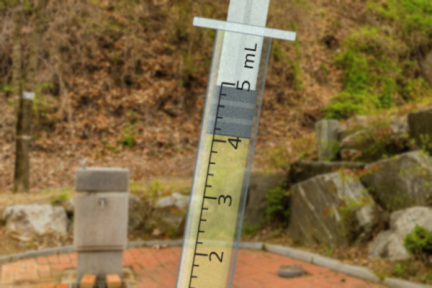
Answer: 4.1; mL
